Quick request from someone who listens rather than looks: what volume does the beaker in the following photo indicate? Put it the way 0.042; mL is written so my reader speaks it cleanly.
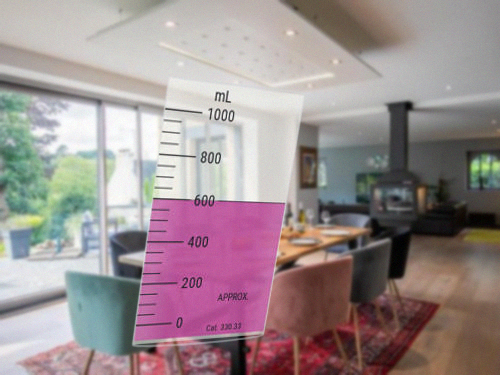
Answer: 600; mL
